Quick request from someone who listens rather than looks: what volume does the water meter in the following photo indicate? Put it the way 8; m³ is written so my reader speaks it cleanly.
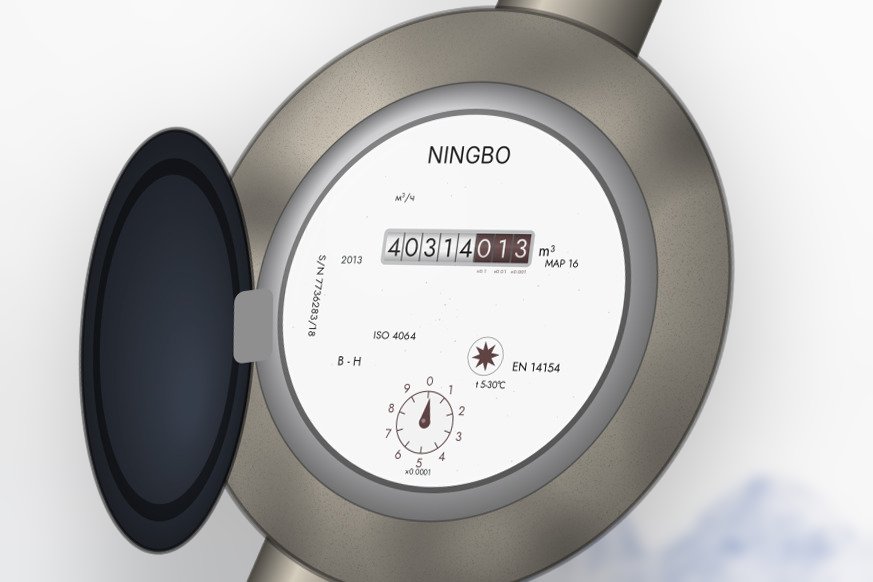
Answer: 40314.0130; m³
